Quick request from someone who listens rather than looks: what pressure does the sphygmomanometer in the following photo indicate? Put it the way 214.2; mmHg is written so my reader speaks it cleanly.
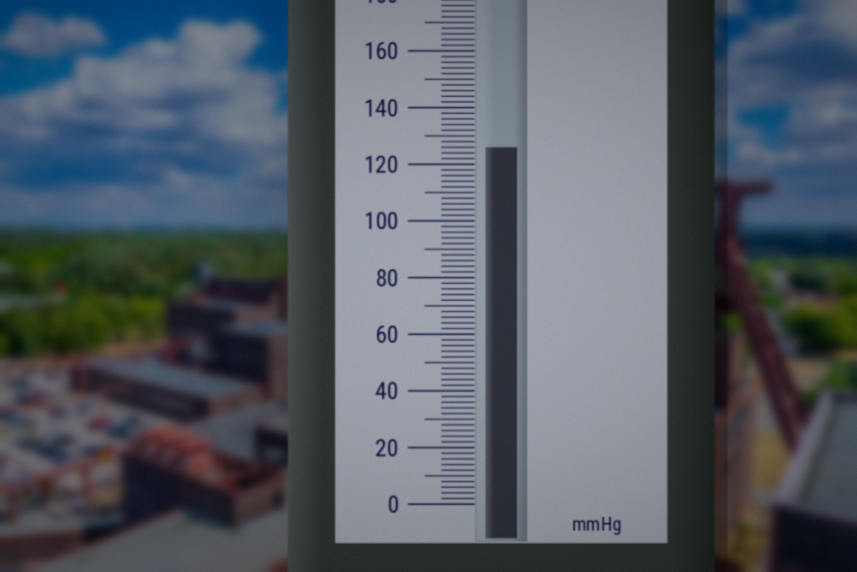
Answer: 126; mmHg
